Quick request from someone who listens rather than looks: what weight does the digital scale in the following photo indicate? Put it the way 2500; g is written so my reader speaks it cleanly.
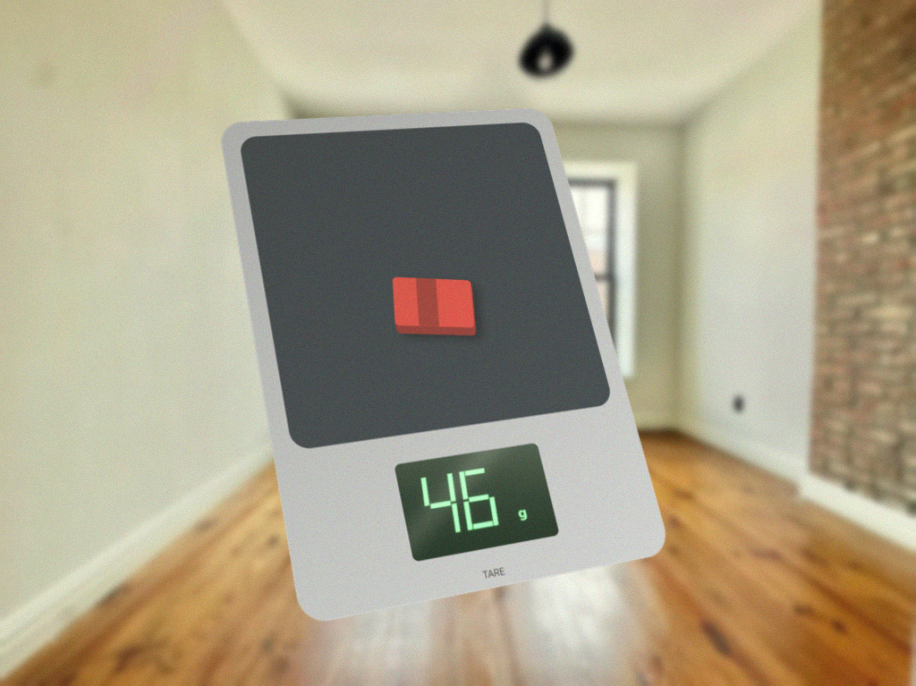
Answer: 46; g
